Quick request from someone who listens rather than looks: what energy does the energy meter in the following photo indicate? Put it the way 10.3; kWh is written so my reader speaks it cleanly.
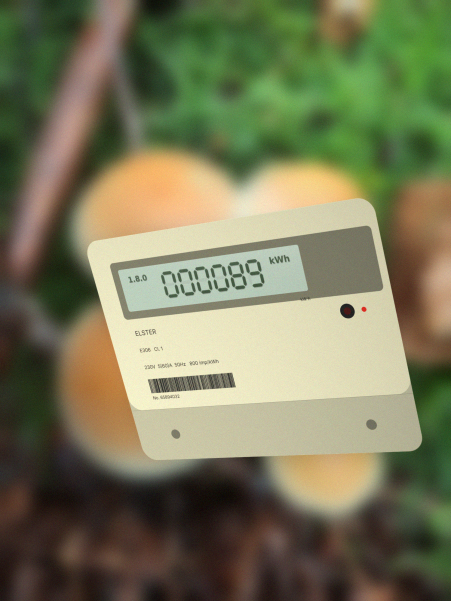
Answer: 89; kWh
